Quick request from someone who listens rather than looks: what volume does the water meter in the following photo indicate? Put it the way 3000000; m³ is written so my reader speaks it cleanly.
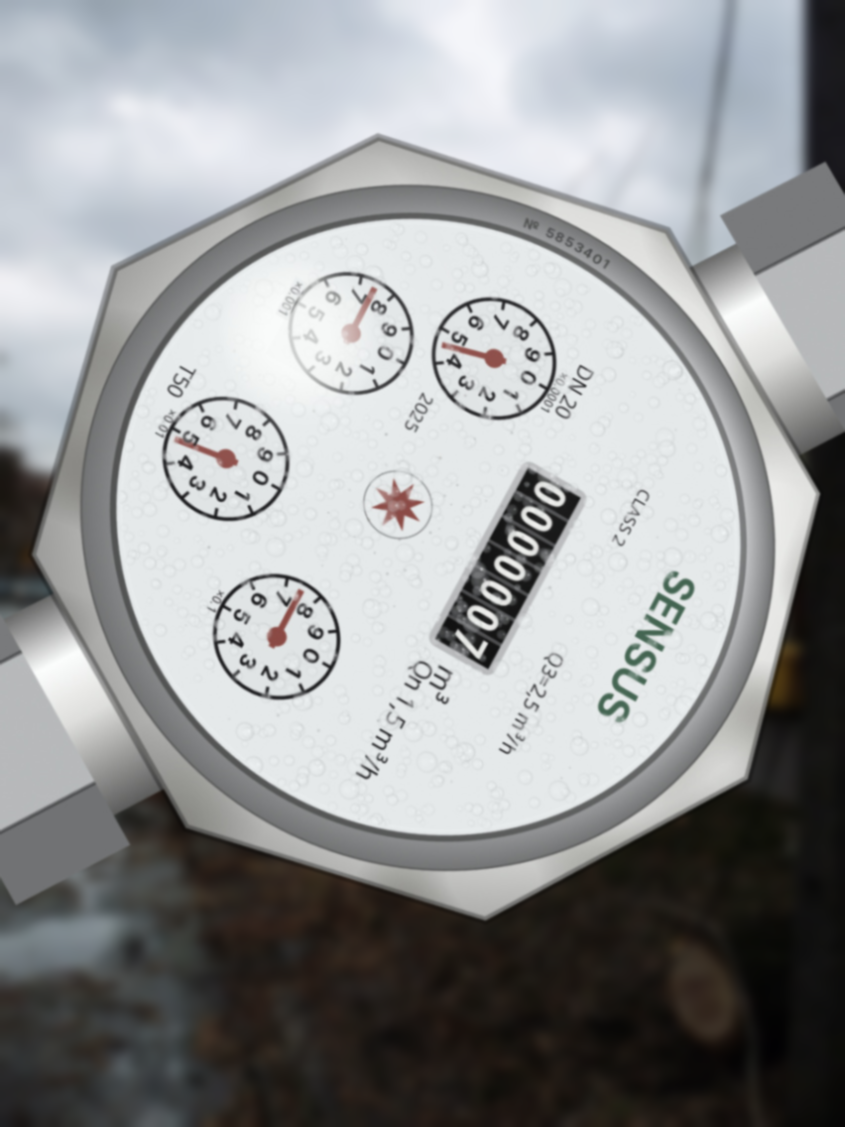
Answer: 7.7474; m³
